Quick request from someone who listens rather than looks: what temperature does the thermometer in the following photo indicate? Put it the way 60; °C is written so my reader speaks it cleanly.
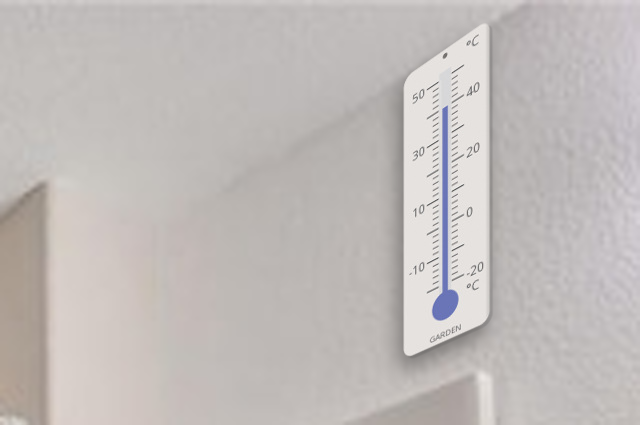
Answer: 40; °C
